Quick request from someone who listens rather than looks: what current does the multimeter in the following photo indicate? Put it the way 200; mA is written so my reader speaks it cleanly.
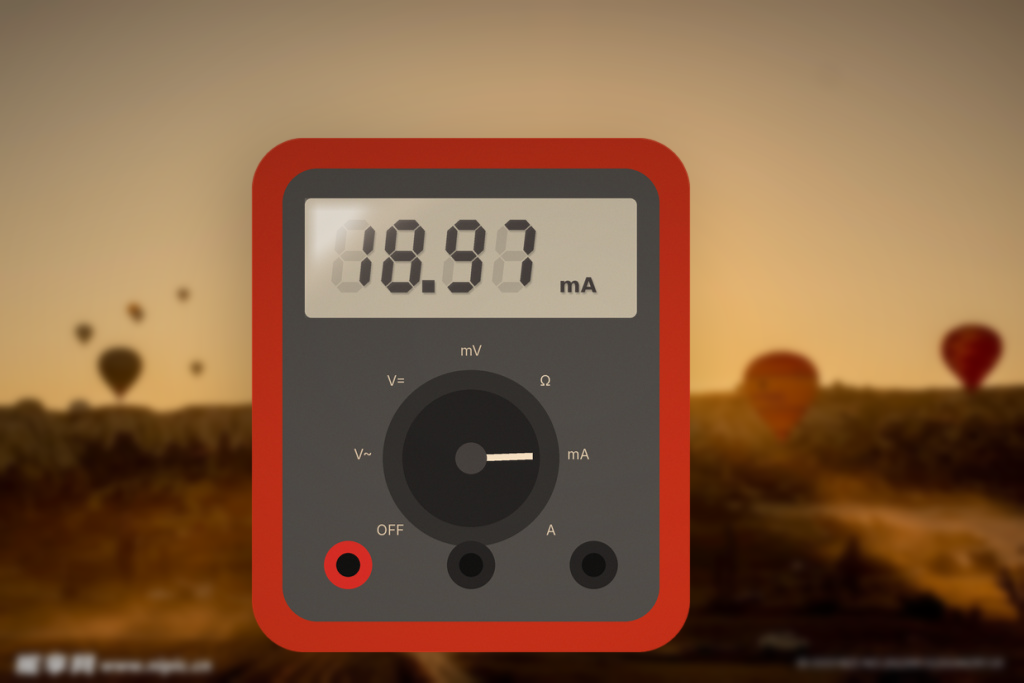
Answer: 18.97; mA
